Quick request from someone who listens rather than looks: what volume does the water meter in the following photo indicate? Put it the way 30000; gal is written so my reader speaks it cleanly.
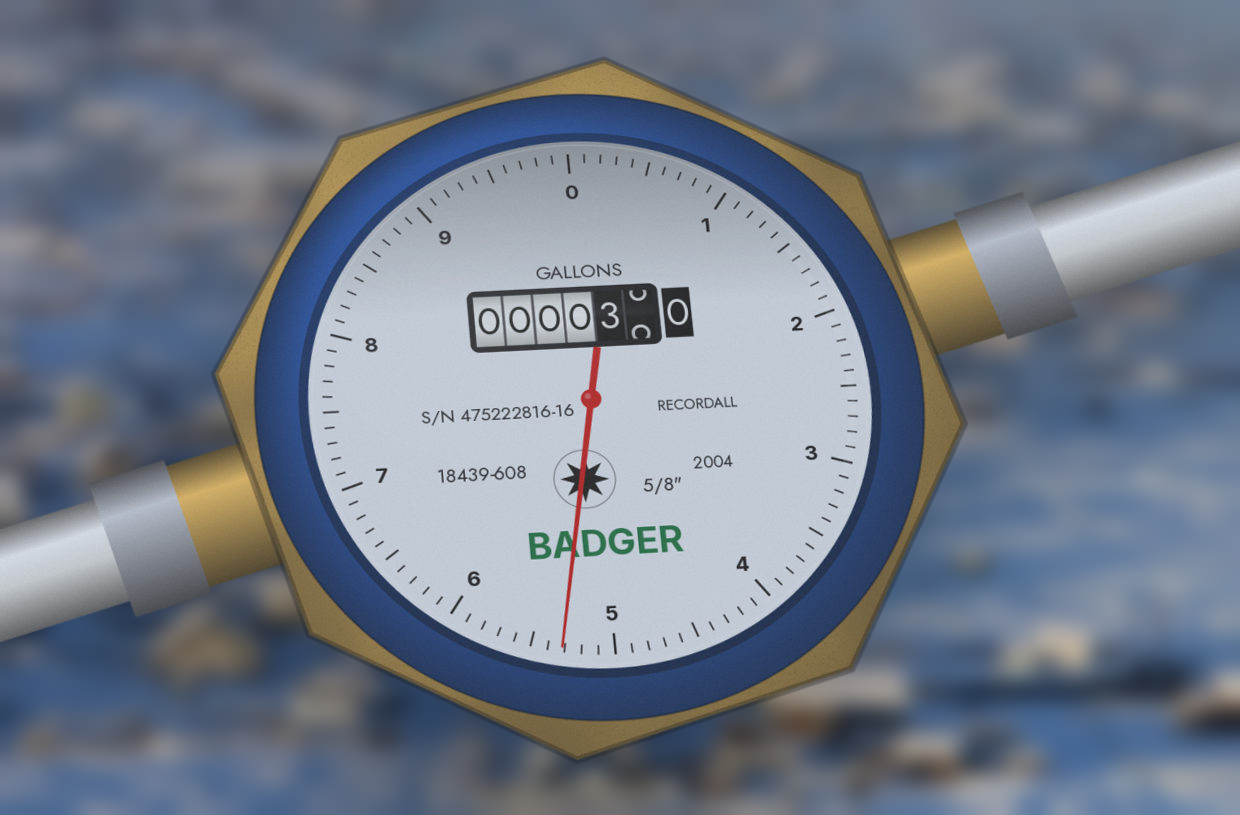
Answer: 385.3; gal
